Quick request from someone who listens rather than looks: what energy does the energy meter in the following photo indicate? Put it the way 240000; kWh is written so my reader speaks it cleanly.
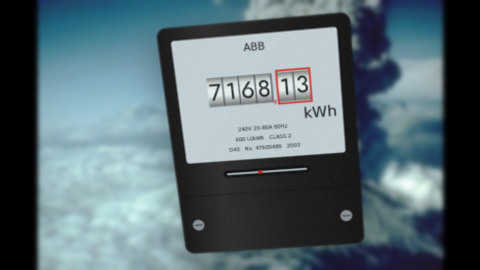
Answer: 7168.13; kWh
